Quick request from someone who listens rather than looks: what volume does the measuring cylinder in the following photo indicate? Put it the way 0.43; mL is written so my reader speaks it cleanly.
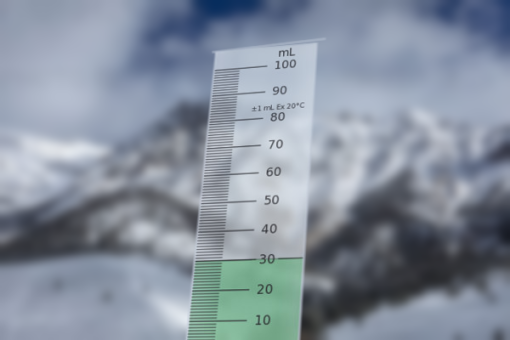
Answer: 30; mL
